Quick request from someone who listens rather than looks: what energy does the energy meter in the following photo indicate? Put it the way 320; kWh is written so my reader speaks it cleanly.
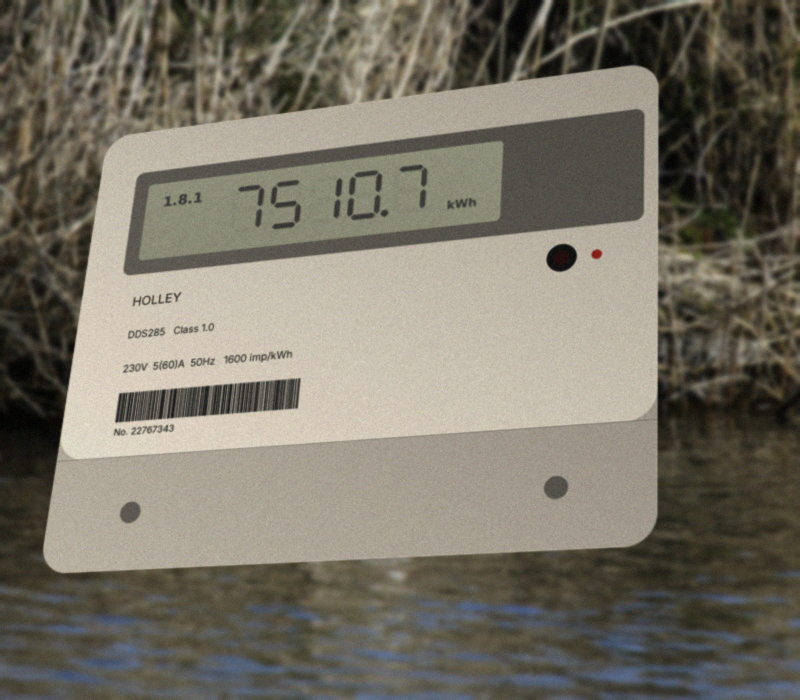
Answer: 7510.7; kWh
